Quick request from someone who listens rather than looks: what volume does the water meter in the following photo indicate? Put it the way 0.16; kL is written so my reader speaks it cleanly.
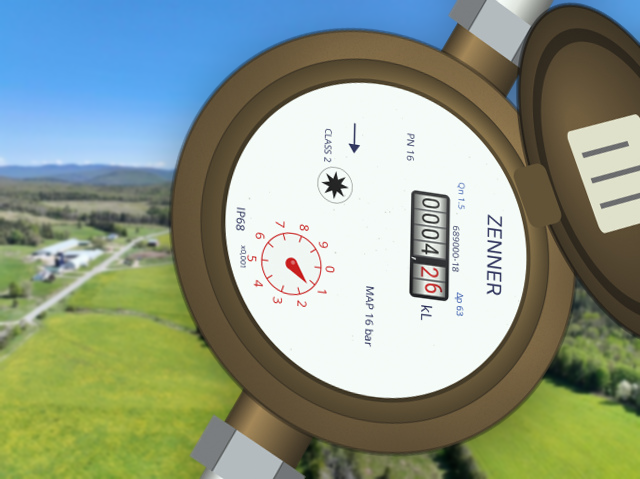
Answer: 4.261; kL
